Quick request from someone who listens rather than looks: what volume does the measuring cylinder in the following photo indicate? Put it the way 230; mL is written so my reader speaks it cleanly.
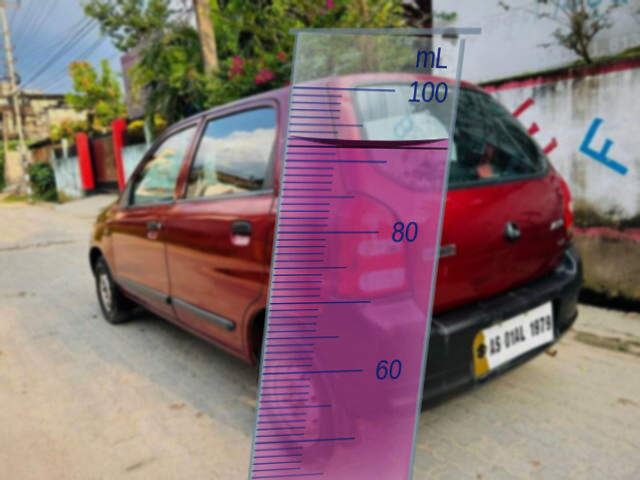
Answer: 92; mL
